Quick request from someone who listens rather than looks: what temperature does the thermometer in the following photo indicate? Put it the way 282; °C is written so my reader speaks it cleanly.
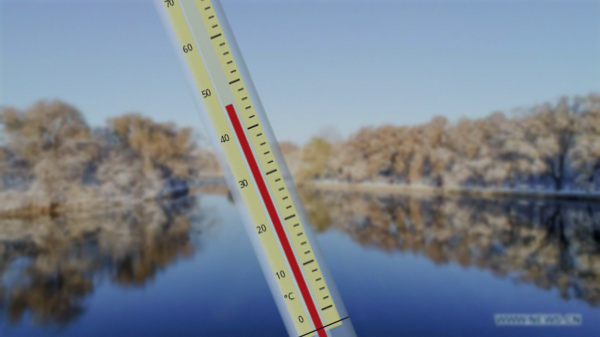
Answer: 46; °C
